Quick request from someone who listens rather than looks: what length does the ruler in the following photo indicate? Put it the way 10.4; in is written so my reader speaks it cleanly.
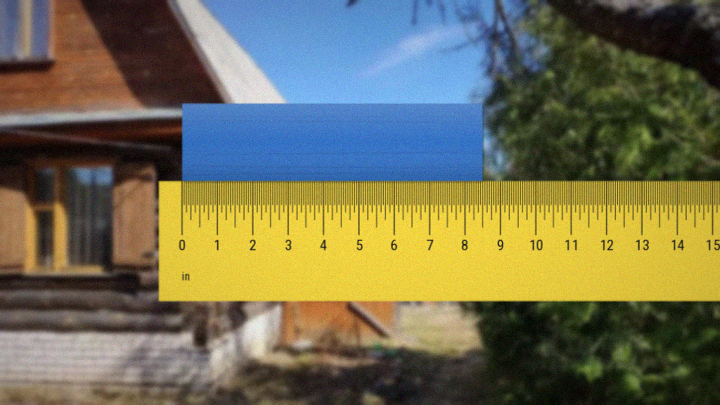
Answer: 8.5; in
